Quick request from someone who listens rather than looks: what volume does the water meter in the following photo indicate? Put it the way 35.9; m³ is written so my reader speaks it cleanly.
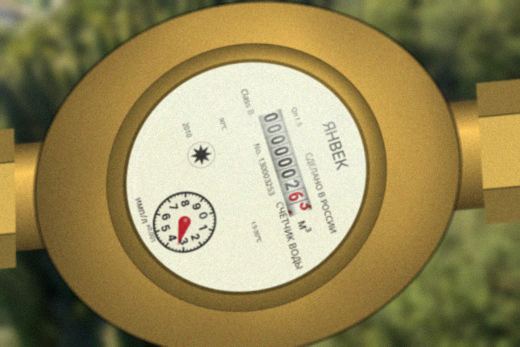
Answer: 2.633; m³
